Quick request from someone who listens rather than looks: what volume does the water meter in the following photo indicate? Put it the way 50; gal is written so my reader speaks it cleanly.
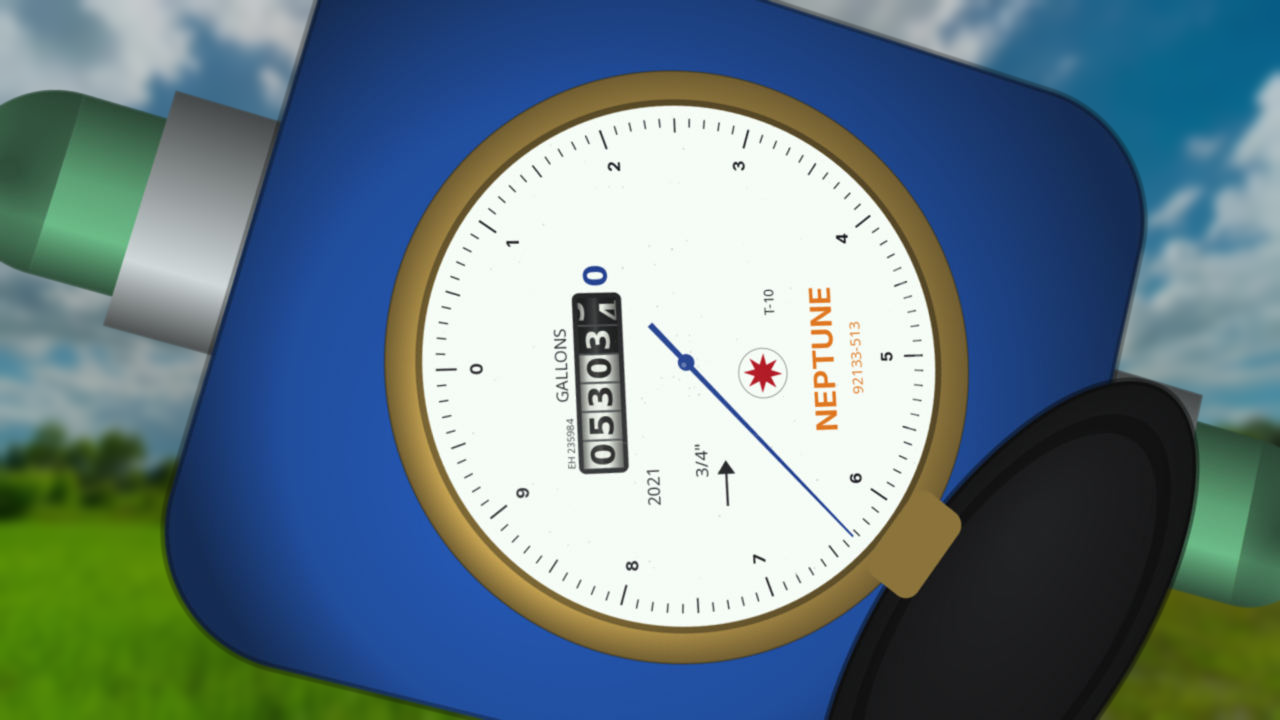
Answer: 530336.3; gal
